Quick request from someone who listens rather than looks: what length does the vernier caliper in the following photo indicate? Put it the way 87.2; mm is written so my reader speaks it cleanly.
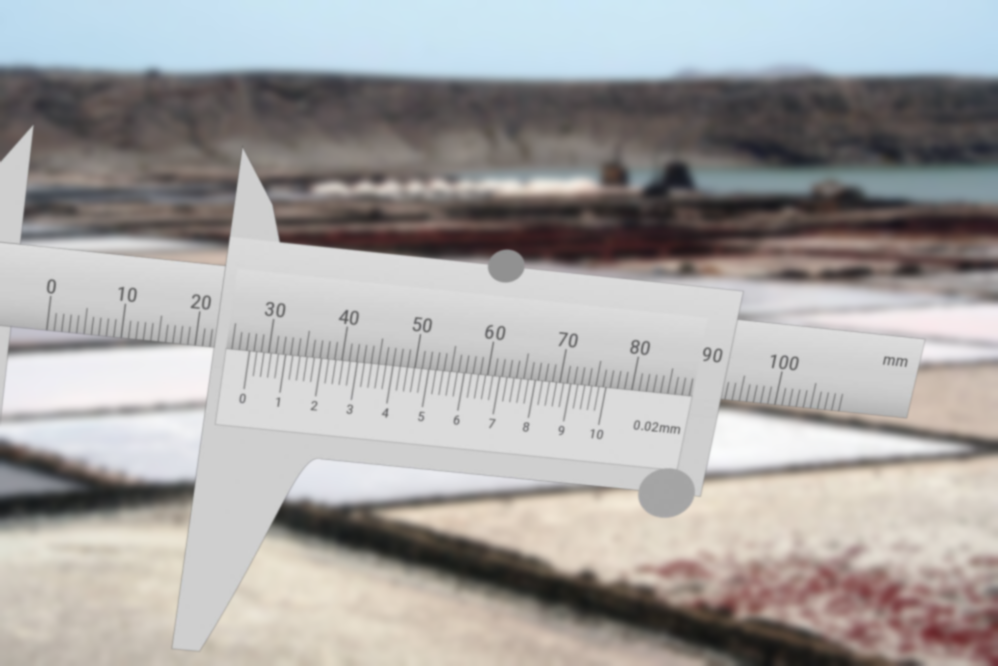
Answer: 27.4; mm
